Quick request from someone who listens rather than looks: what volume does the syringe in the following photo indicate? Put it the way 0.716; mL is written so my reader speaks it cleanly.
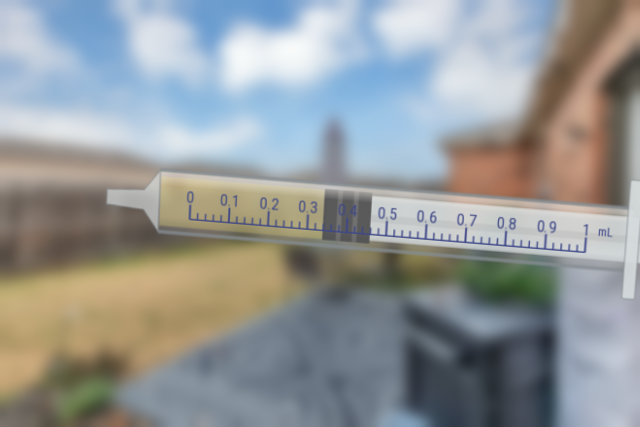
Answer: 0.34; mL
